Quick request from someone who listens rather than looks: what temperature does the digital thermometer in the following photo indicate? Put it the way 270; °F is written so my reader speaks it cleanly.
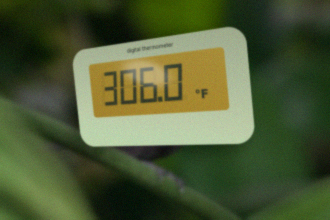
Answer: 306.0; °F
